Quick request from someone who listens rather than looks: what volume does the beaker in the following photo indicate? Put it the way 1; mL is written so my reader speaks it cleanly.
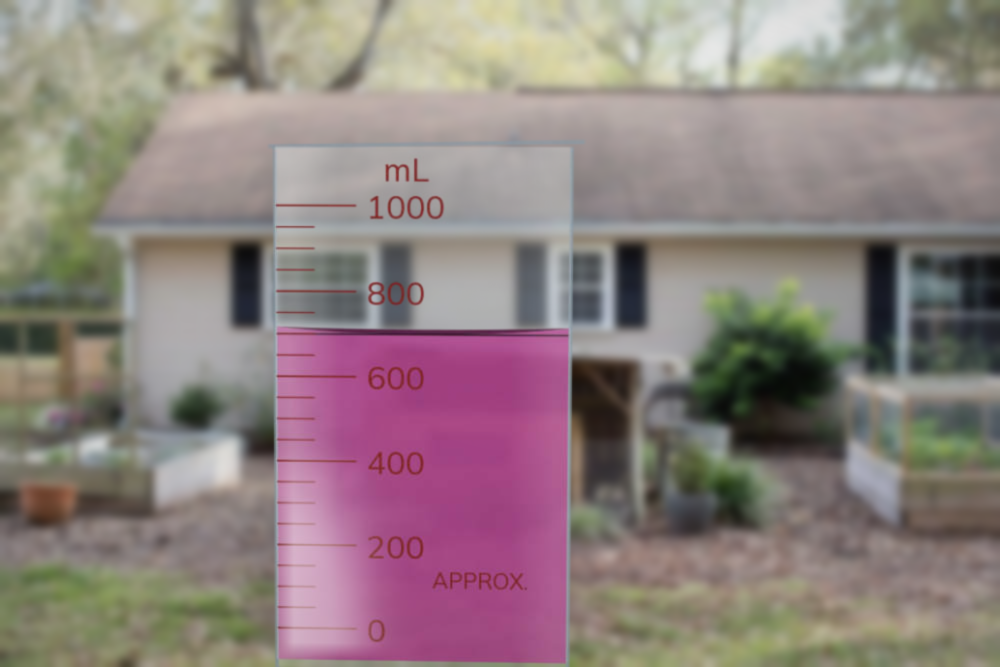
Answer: 700; mL
